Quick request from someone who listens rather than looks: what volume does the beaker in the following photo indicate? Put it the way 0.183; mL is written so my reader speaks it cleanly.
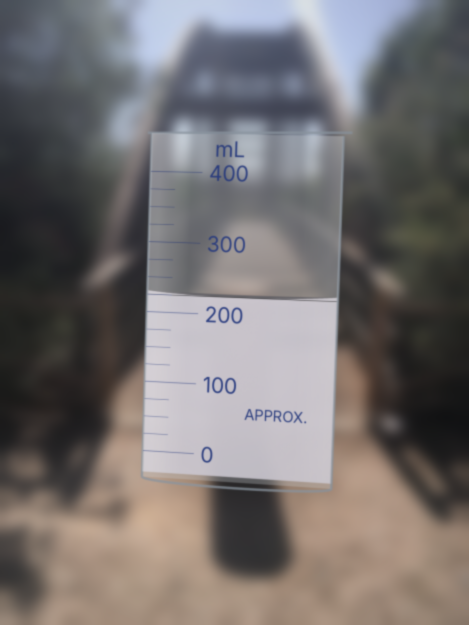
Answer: 225; mL
